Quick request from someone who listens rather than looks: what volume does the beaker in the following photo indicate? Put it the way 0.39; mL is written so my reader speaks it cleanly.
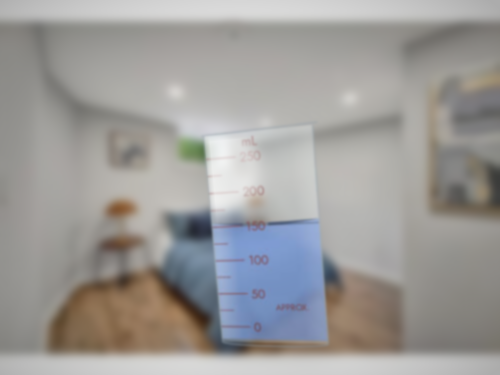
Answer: 150; mL
